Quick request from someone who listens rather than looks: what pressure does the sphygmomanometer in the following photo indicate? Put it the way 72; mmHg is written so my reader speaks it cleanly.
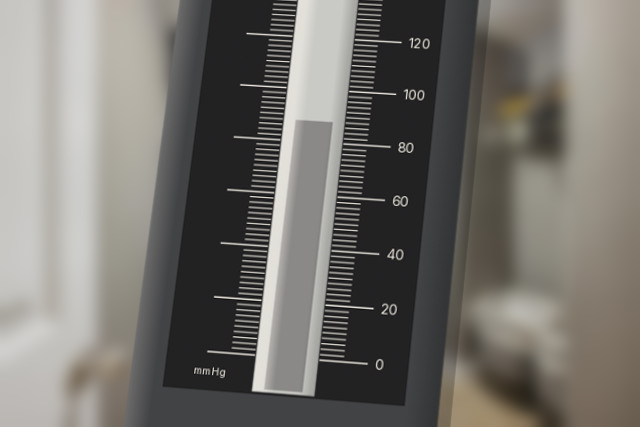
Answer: 88; mmHg
